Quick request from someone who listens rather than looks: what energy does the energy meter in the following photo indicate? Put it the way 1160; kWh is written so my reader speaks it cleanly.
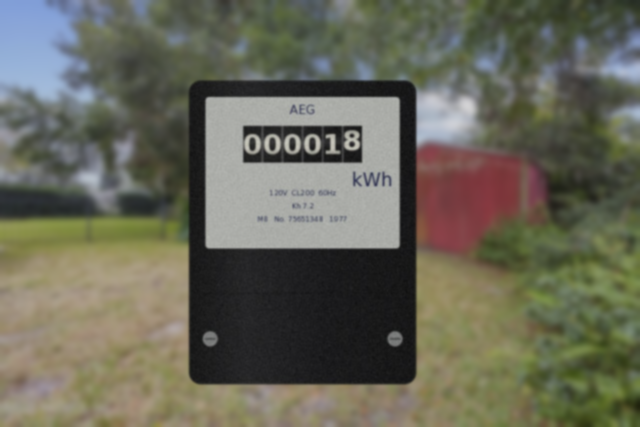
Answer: 18; kWh
